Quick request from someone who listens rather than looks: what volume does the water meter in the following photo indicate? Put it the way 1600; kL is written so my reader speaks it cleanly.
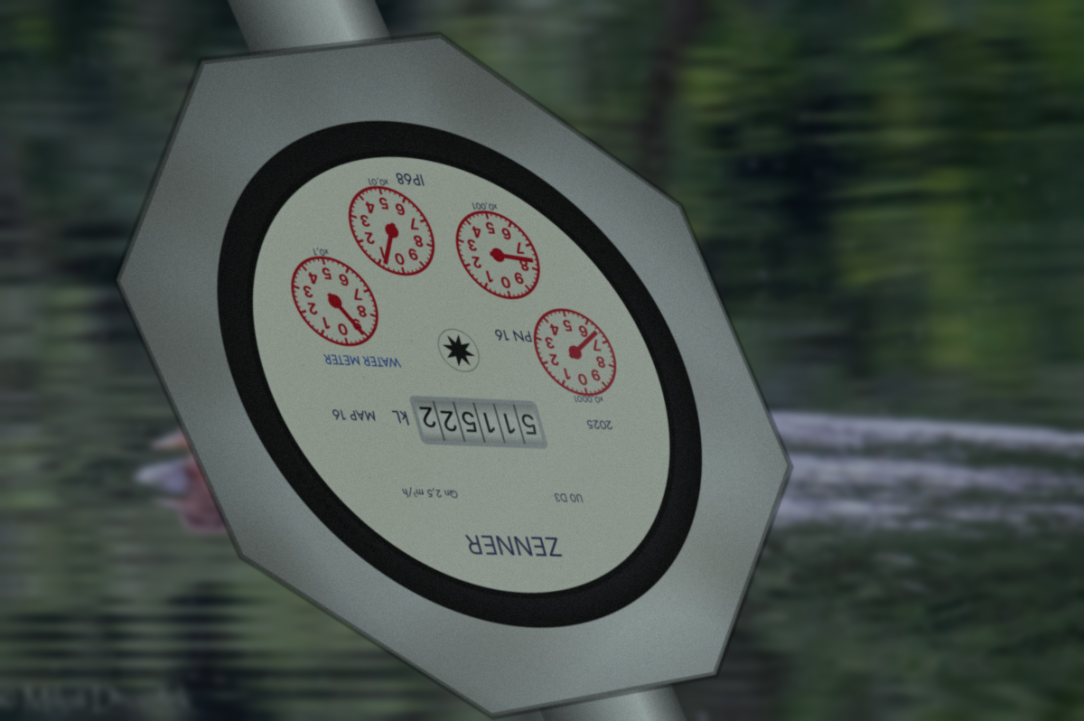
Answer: 511521.9076; kL
